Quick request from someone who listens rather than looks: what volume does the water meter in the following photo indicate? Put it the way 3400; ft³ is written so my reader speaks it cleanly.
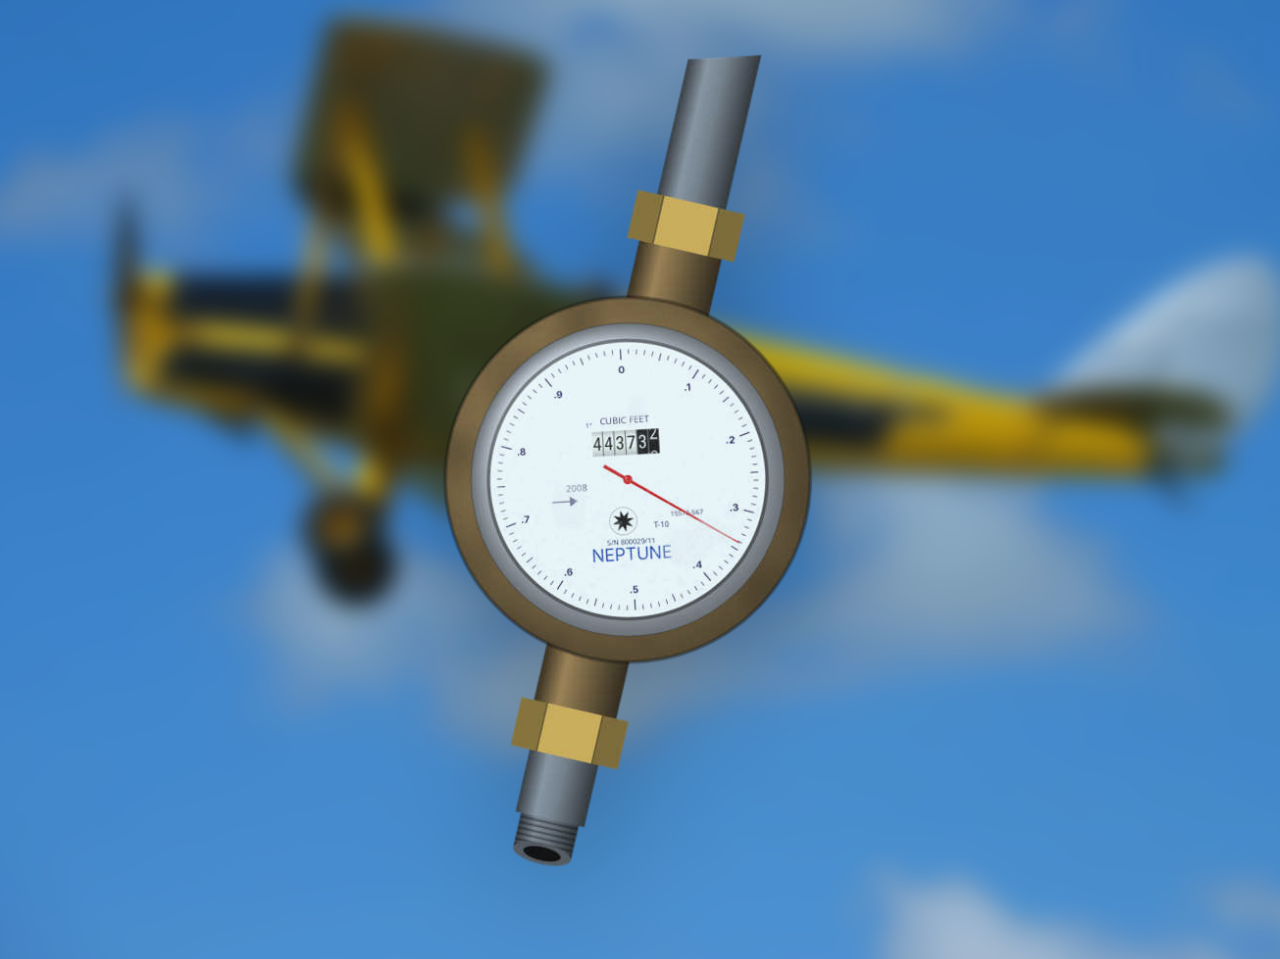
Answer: 443732.34; ft³
